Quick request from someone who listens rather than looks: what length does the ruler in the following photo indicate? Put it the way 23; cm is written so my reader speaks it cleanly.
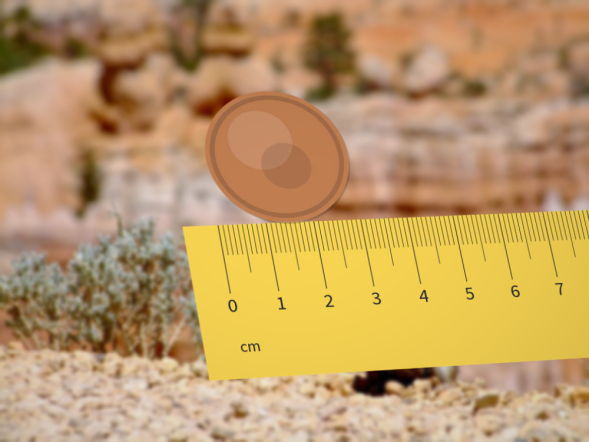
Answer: 3; cm
